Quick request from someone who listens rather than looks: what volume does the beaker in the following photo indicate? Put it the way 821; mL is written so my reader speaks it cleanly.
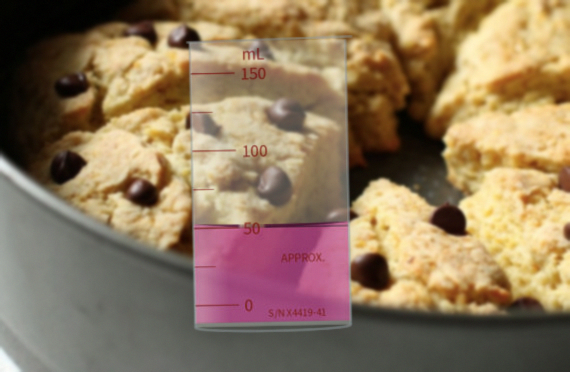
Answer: 50; mL
